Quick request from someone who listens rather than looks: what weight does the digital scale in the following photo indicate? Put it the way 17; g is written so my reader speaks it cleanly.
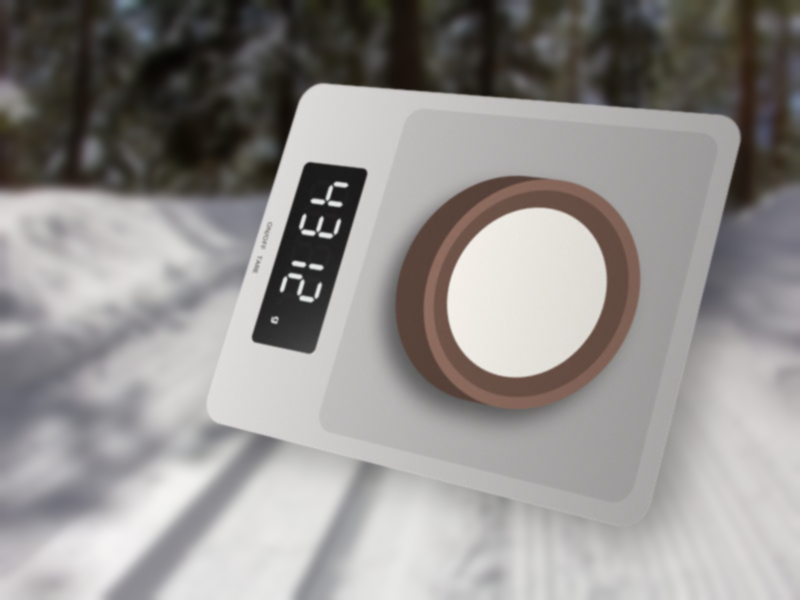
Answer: 4312; g
